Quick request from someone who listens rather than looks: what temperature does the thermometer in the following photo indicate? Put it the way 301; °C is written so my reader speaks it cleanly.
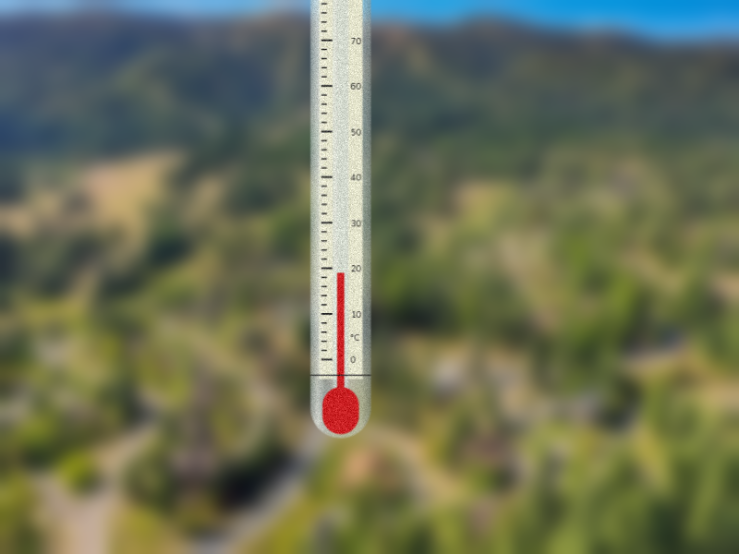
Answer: 19; °C
